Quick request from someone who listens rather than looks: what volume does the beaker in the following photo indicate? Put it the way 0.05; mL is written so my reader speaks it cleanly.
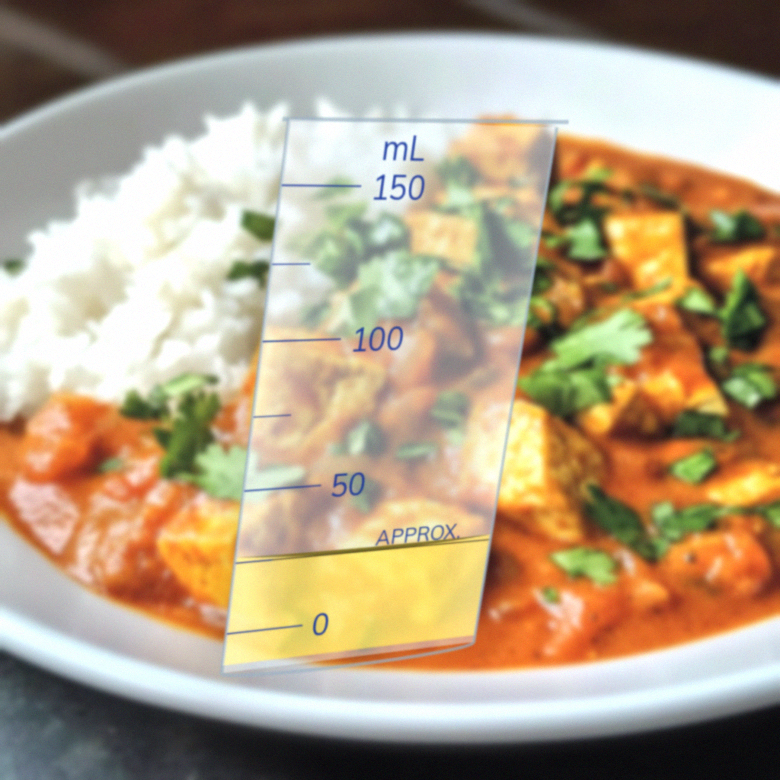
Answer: 25; mL
